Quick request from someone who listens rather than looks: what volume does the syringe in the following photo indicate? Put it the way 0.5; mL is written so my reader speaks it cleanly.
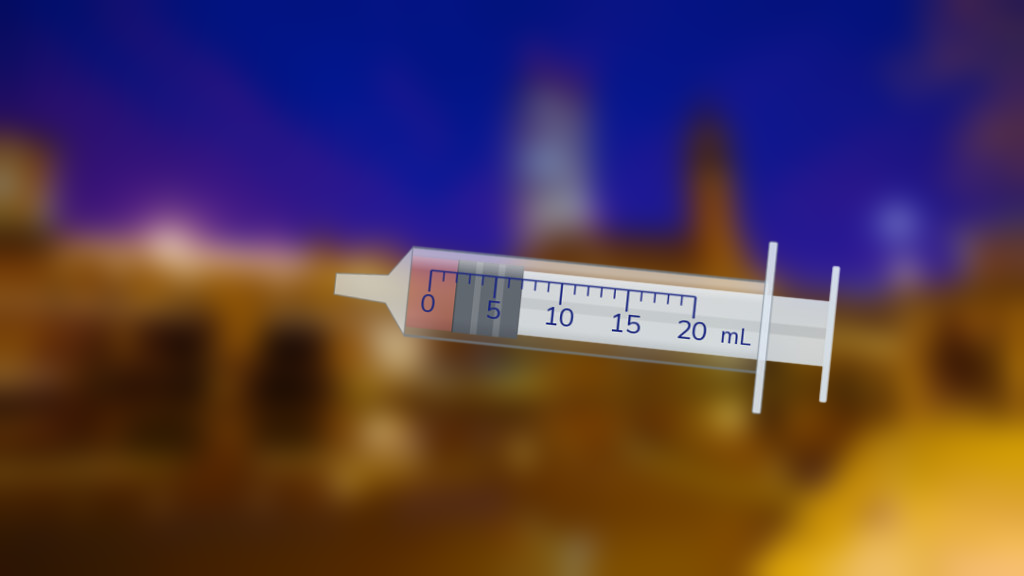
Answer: 2; mL
